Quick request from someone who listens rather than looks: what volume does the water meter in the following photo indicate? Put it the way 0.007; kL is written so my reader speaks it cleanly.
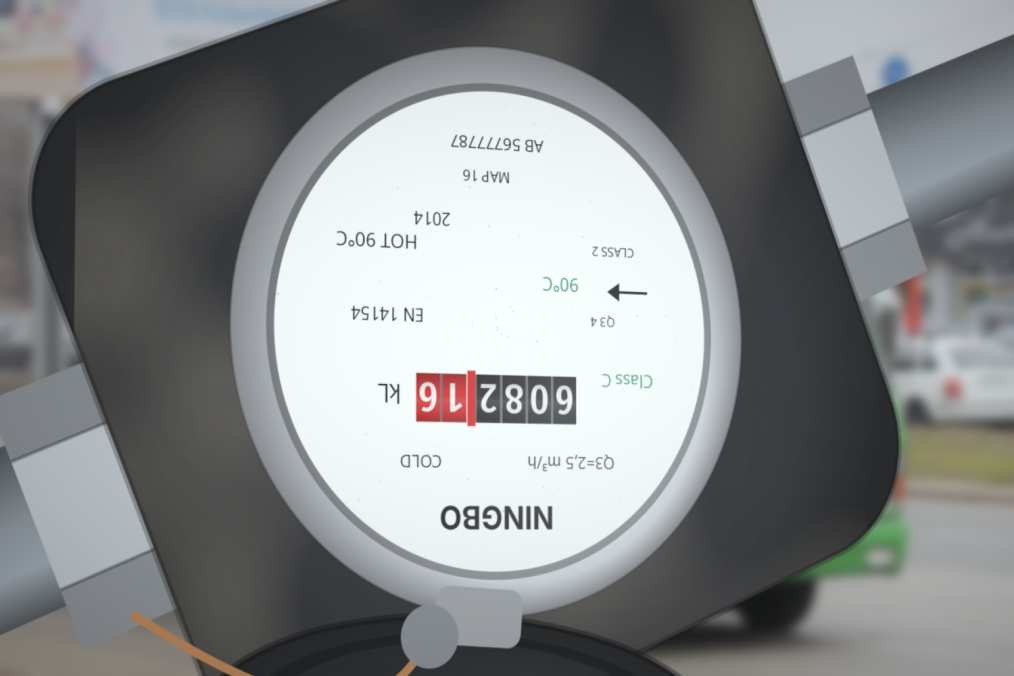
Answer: 6082.16; kL
